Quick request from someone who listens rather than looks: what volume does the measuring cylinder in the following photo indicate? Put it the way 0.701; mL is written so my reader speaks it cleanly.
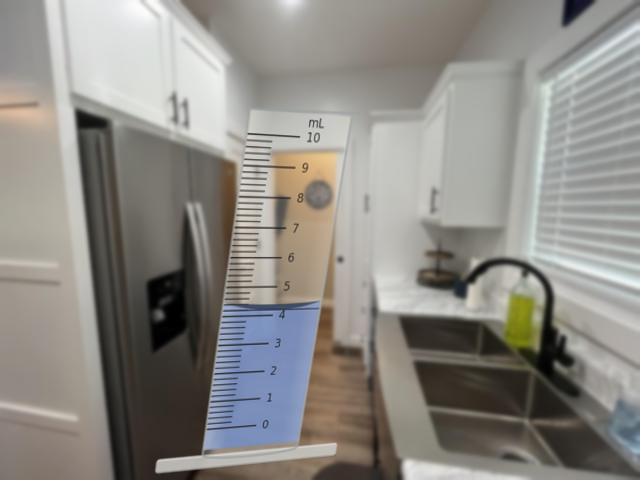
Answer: 4.2; mL
